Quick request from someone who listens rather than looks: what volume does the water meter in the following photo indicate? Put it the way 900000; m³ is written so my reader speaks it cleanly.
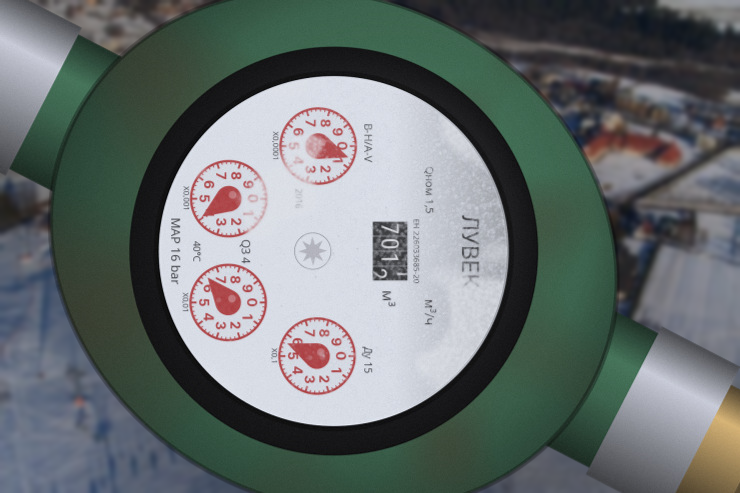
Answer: 7011.5640; m³
